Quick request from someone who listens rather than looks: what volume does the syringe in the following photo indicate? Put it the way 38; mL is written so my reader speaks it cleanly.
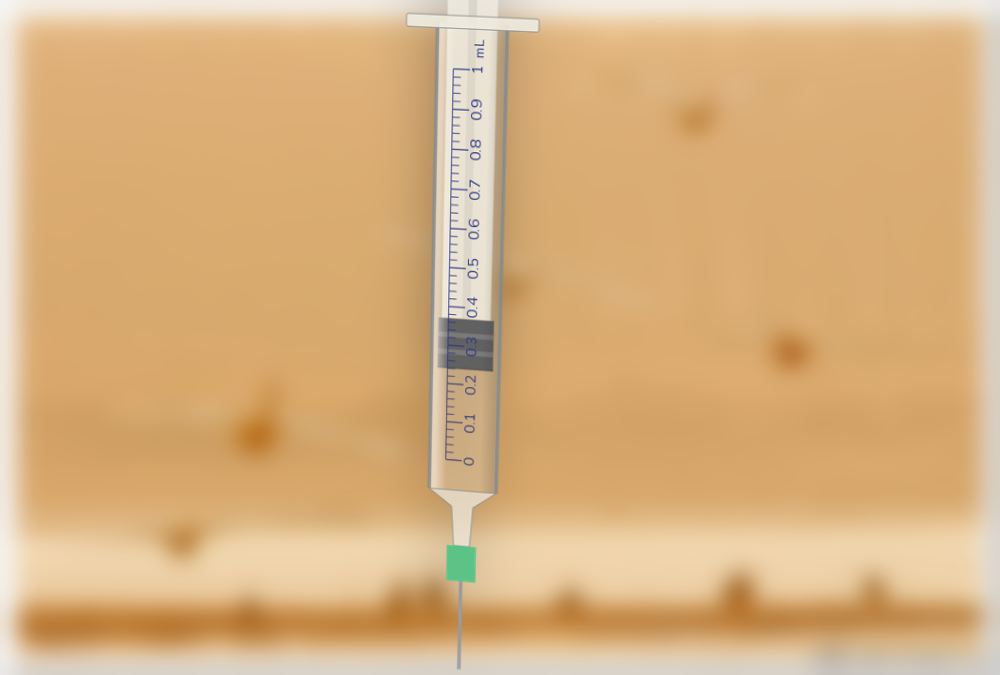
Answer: 0.24; mL
